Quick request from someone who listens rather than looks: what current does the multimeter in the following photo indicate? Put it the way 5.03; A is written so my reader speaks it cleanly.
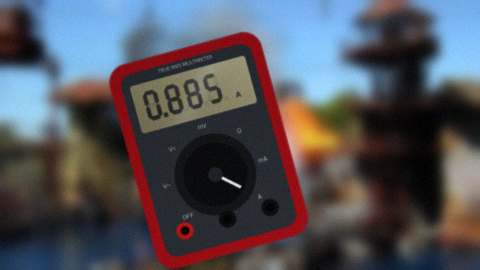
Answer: 0.885; A
